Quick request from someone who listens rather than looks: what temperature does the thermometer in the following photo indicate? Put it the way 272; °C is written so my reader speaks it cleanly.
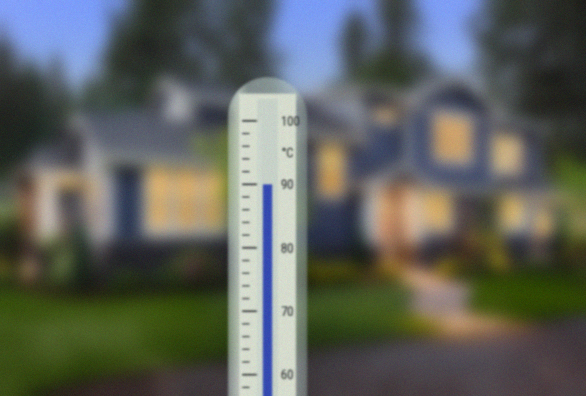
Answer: 90; °C
